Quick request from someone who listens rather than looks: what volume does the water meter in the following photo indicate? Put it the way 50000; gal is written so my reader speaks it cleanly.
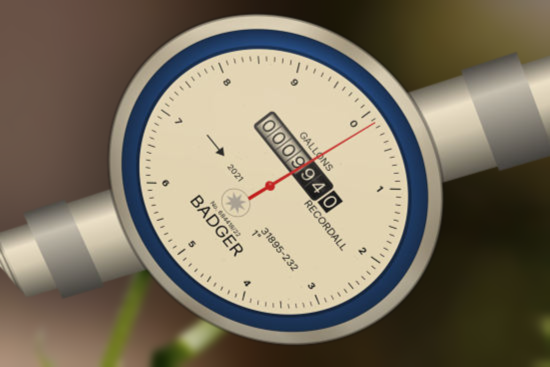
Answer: 9940.1; gal
